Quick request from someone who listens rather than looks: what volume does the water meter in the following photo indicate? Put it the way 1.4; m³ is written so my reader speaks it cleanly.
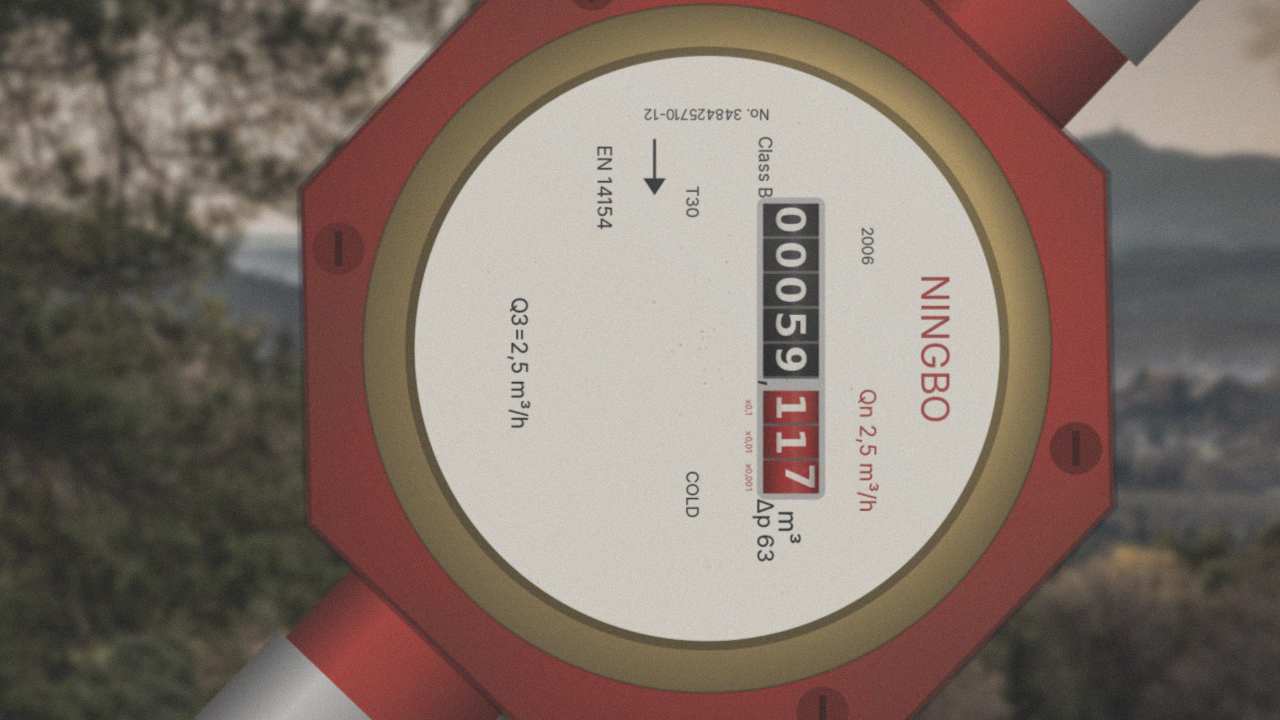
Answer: 59.117; m³
